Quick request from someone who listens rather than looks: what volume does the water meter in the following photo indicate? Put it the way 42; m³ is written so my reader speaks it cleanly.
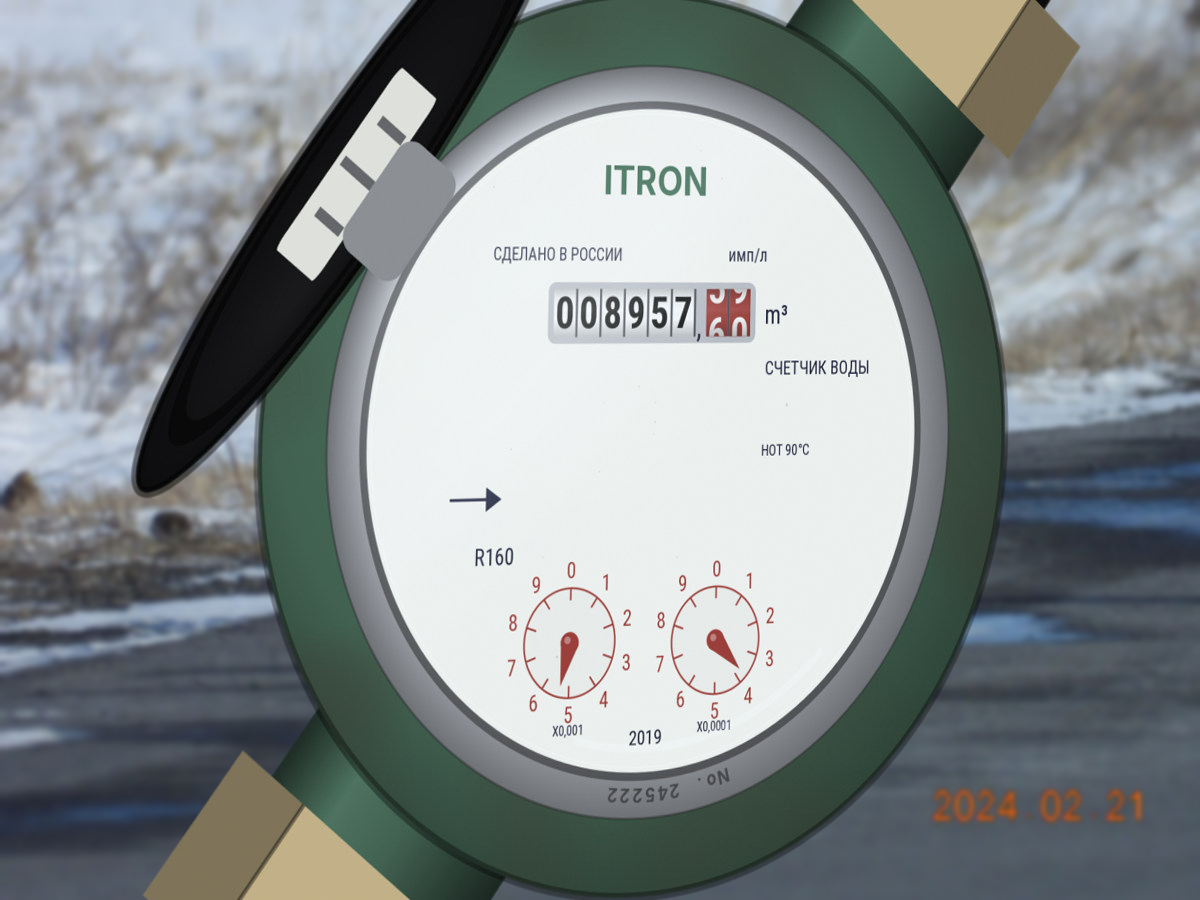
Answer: 8957.5953; m³
